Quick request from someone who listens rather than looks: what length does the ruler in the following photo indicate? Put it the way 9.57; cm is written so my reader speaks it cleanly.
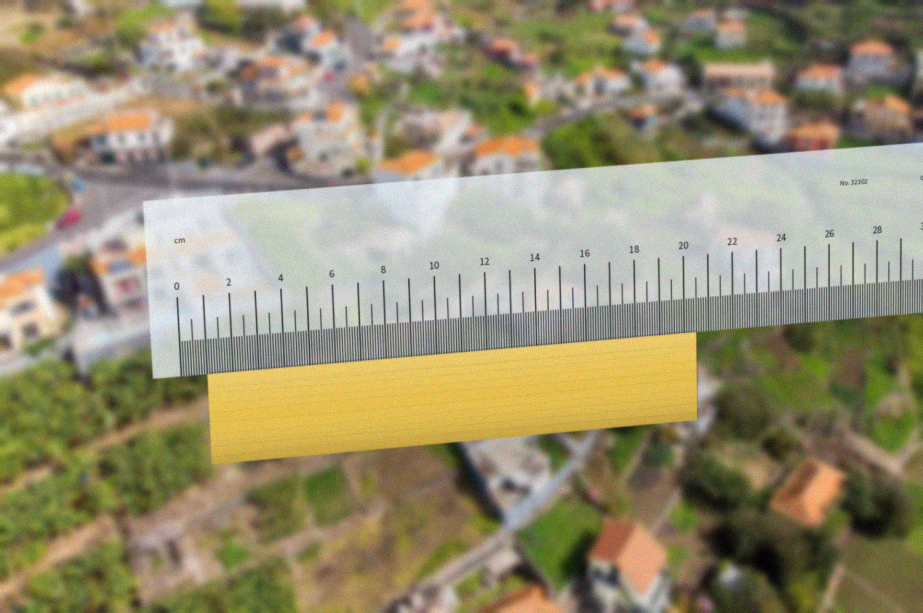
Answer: 19.5; cm
